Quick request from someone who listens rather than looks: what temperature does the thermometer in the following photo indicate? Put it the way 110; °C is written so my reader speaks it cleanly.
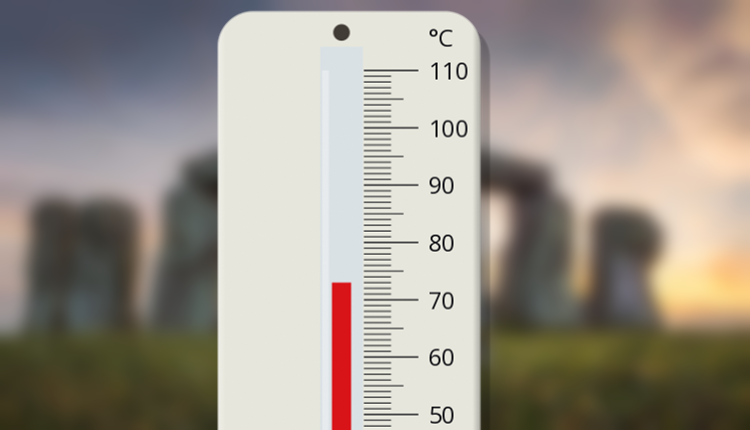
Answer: 73; °C
